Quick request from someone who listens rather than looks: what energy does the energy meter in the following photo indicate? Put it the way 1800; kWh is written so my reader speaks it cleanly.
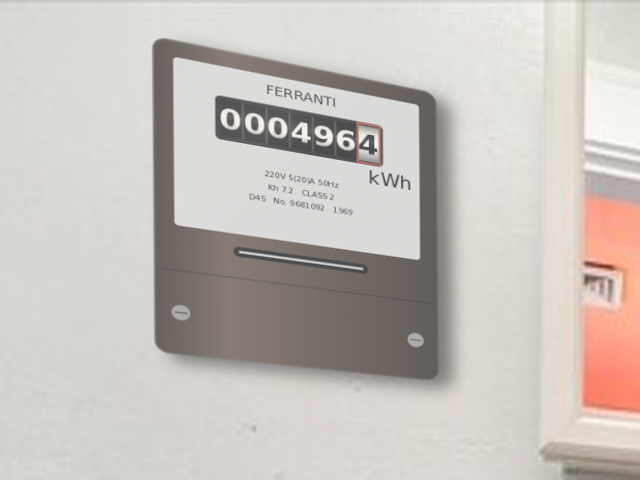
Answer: 496.4; kWh
